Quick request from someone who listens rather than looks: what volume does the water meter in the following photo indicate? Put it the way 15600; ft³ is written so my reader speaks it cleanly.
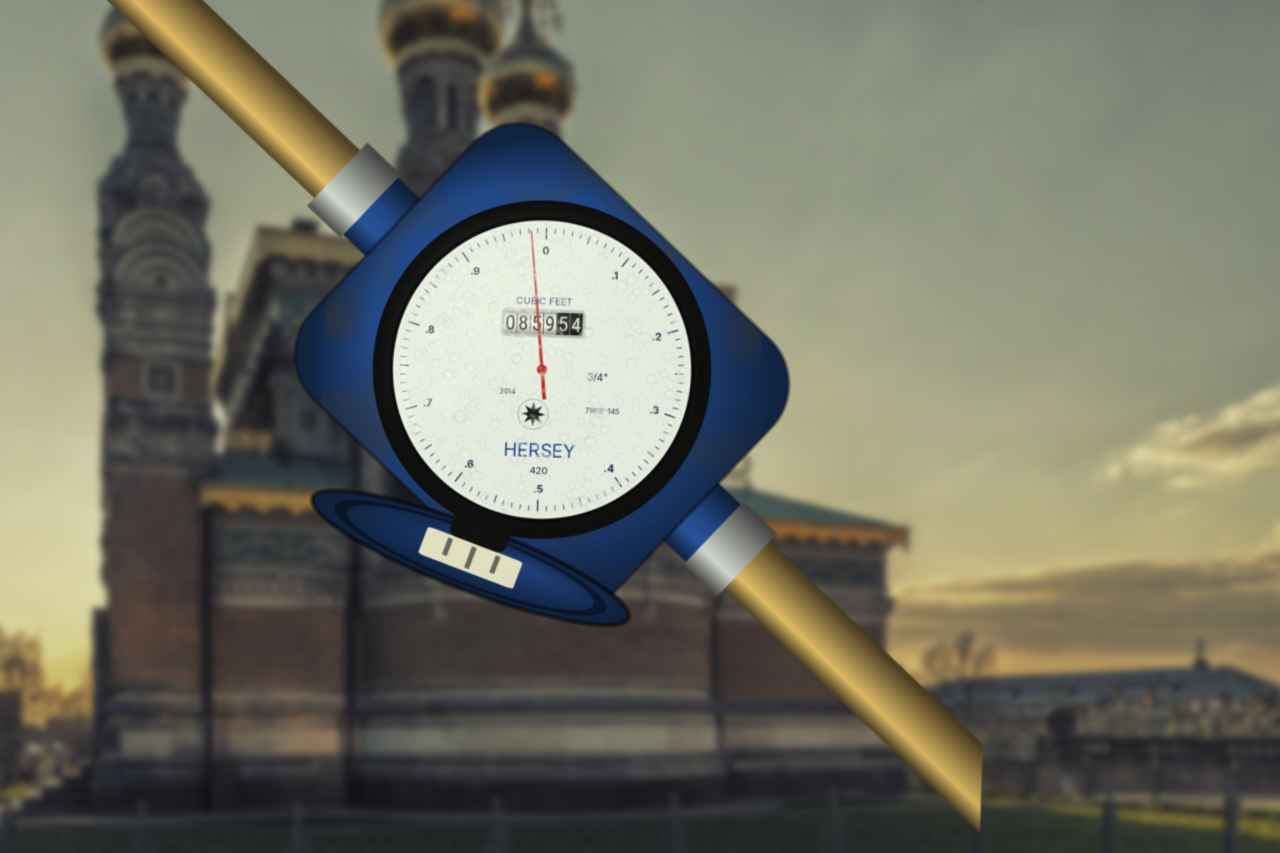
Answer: 85953.98; ft³
